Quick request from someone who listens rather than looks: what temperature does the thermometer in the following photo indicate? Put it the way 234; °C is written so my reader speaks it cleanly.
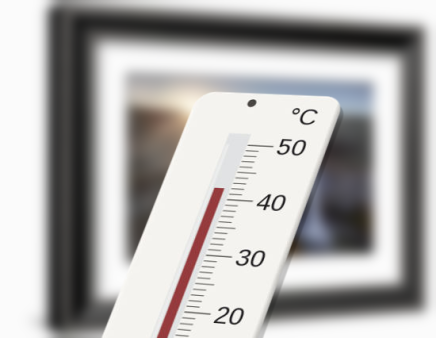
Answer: 42; °C
